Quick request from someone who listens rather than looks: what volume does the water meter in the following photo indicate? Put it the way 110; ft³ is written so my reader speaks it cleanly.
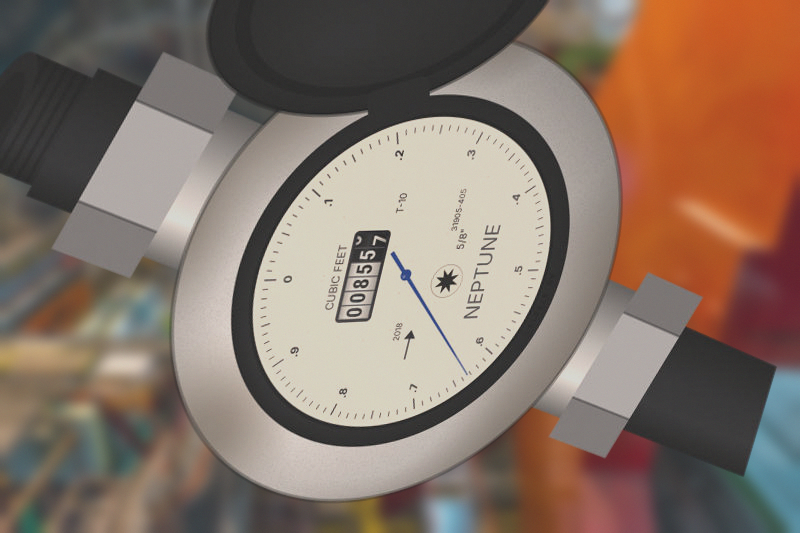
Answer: 8556.63; ft³
